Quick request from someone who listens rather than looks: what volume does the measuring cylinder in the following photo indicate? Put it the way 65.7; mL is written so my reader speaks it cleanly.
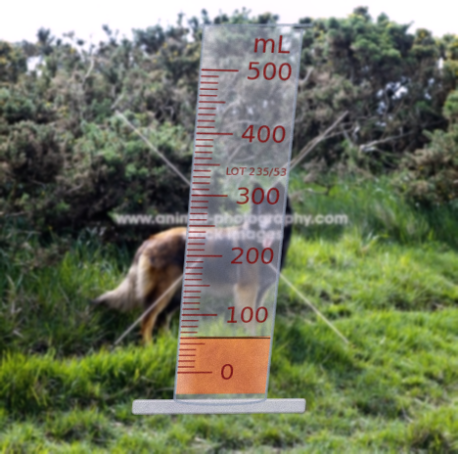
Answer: 60; mL
